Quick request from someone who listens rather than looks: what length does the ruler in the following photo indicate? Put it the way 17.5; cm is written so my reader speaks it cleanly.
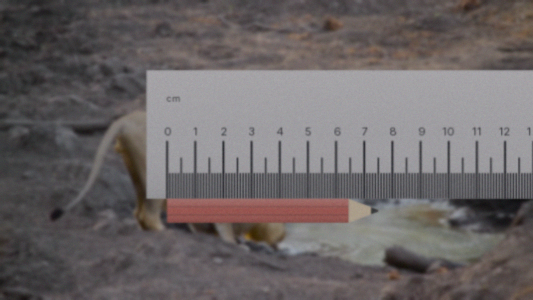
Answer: 7.5; cm
